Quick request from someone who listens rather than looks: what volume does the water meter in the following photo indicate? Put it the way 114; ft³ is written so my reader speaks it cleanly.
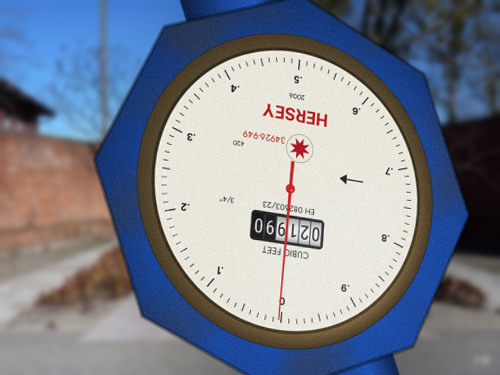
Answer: 21990.00; ft³
